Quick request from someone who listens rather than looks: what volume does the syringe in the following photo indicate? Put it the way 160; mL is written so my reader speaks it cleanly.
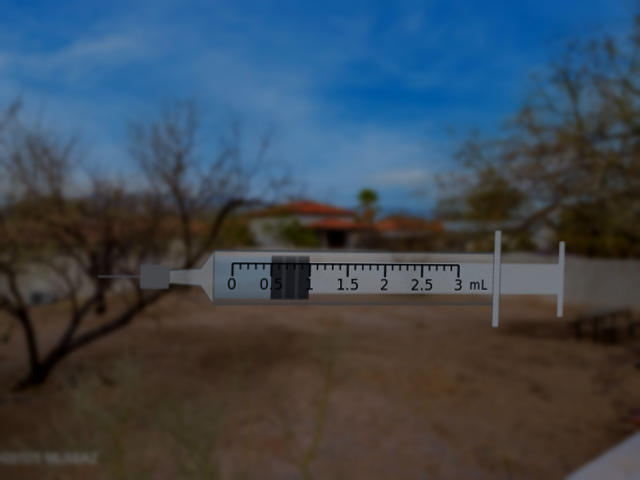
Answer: 0.5; mL
